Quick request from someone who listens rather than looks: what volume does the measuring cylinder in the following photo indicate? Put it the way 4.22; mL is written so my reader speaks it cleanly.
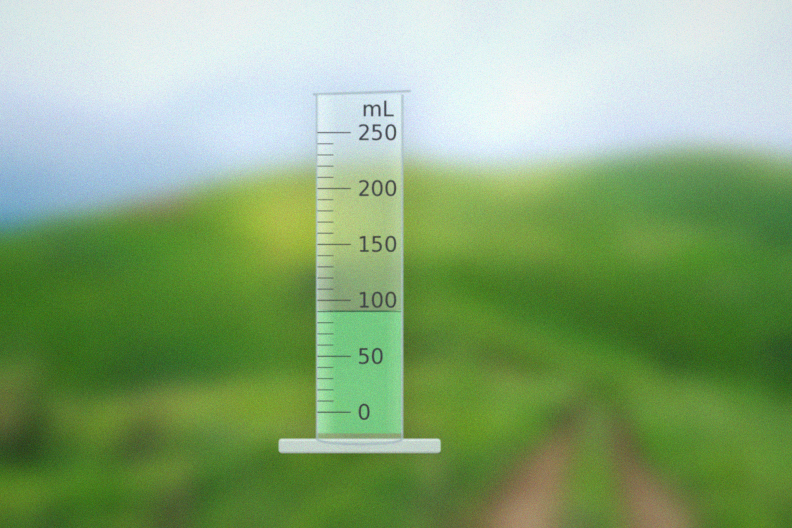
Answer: 90; mL
